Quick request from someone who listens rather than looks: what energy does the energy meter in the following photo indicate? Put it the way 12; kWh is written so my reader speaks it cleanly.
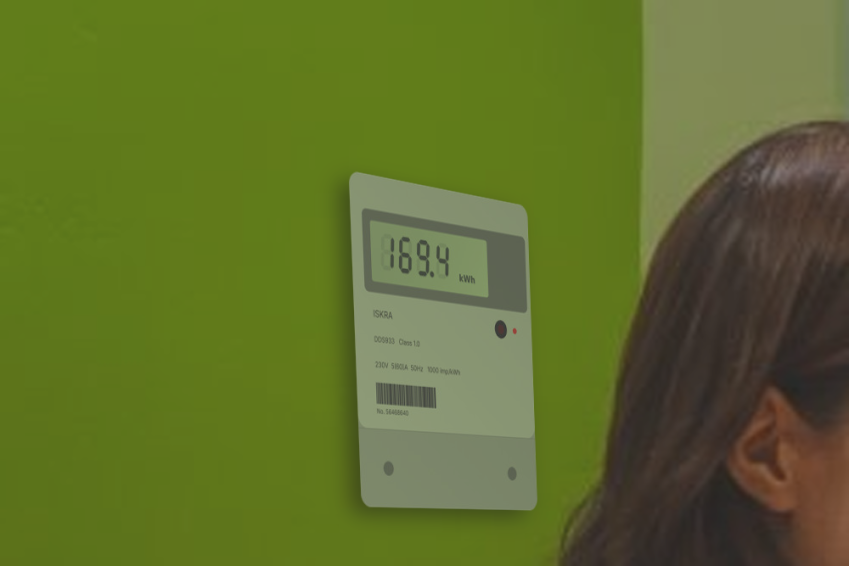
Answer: 169.4; kWh
